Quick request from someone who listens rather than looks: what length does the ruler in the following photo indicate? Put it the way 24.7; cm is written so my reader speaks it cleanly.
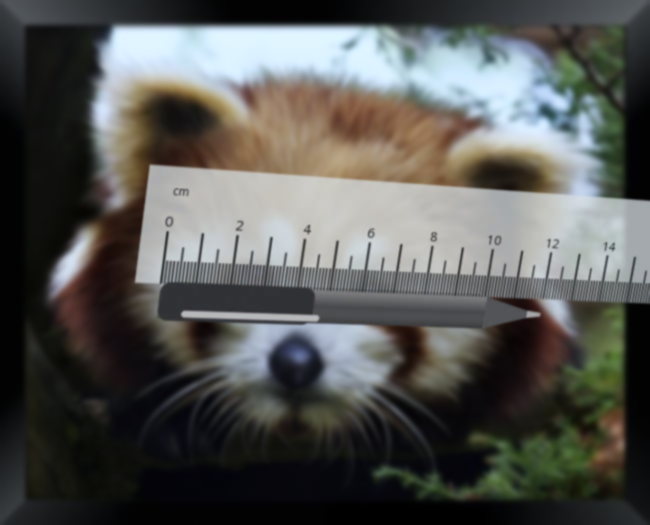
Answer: 12; cm
